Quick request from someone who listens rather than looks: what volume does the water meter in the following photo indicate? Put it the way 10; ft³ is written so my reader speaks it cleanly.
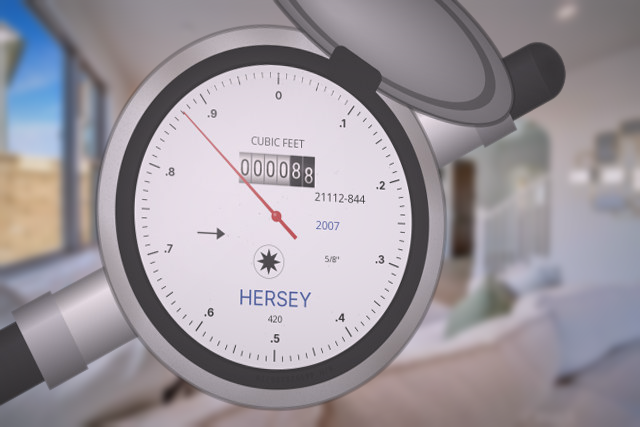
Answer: 87.87; ft³
